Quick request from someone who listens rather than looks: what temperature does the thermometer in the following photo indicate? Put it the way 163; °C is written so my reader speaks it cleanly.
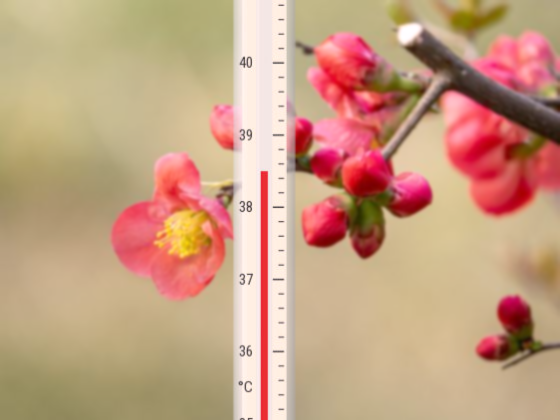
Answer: 38.5; °C
